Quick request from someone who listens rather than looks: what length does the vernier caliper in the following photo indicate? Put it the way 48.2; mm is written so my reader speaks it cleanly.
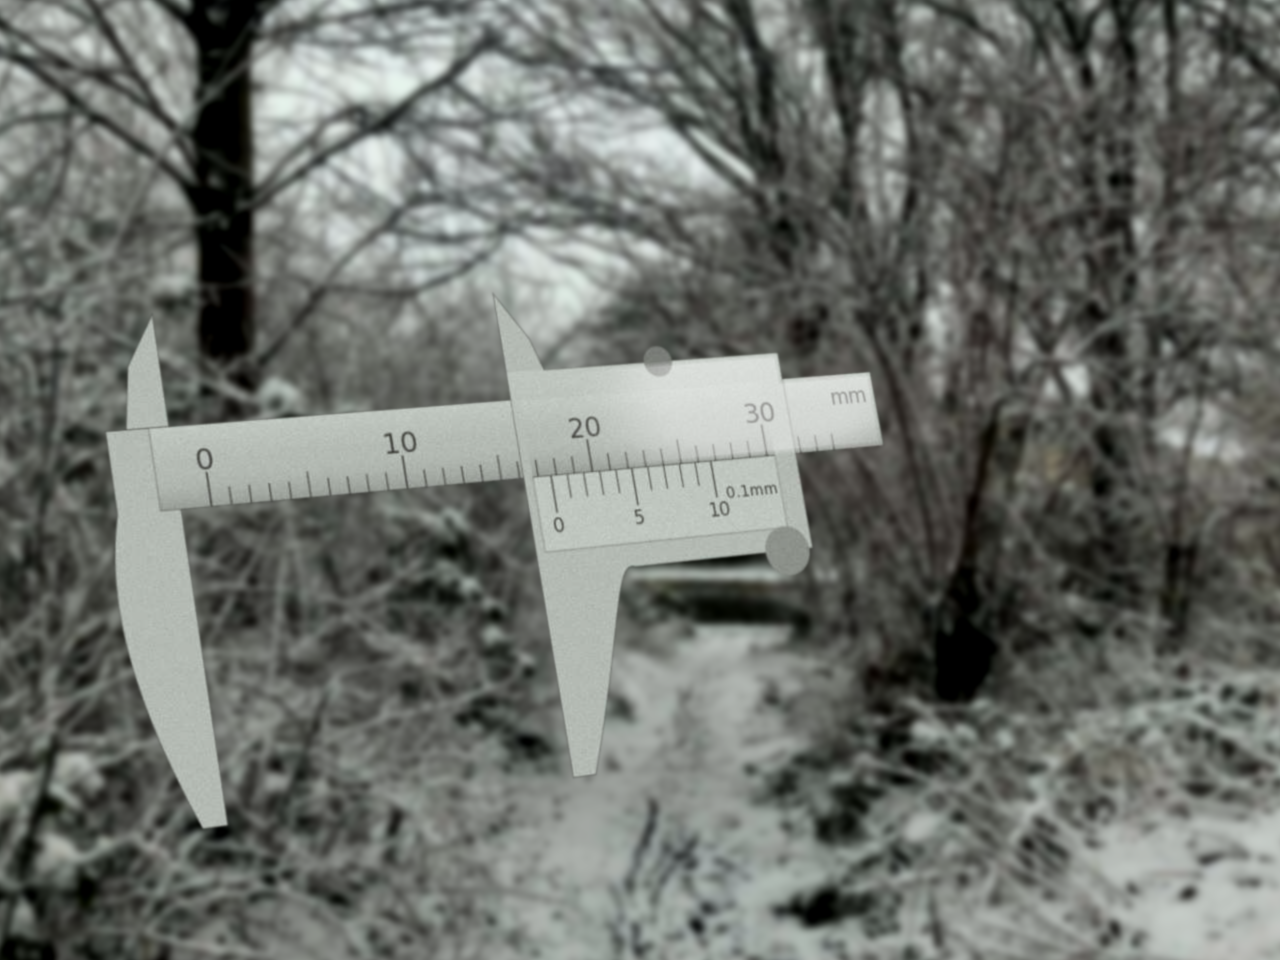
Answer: 17.7; mm
